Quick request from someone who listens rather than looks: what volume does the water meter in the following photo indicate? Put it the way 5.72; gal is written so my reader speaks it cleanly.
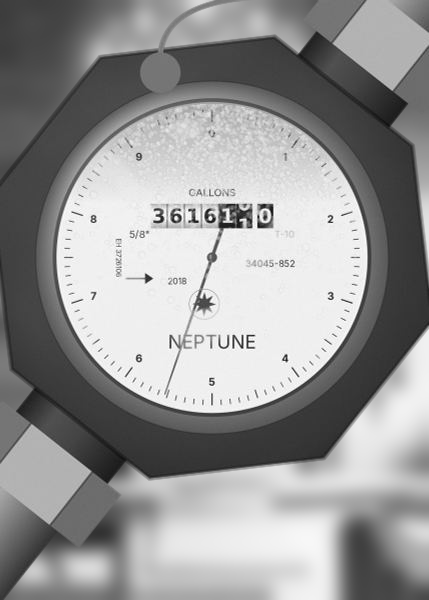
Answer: 3616105.5; gal
